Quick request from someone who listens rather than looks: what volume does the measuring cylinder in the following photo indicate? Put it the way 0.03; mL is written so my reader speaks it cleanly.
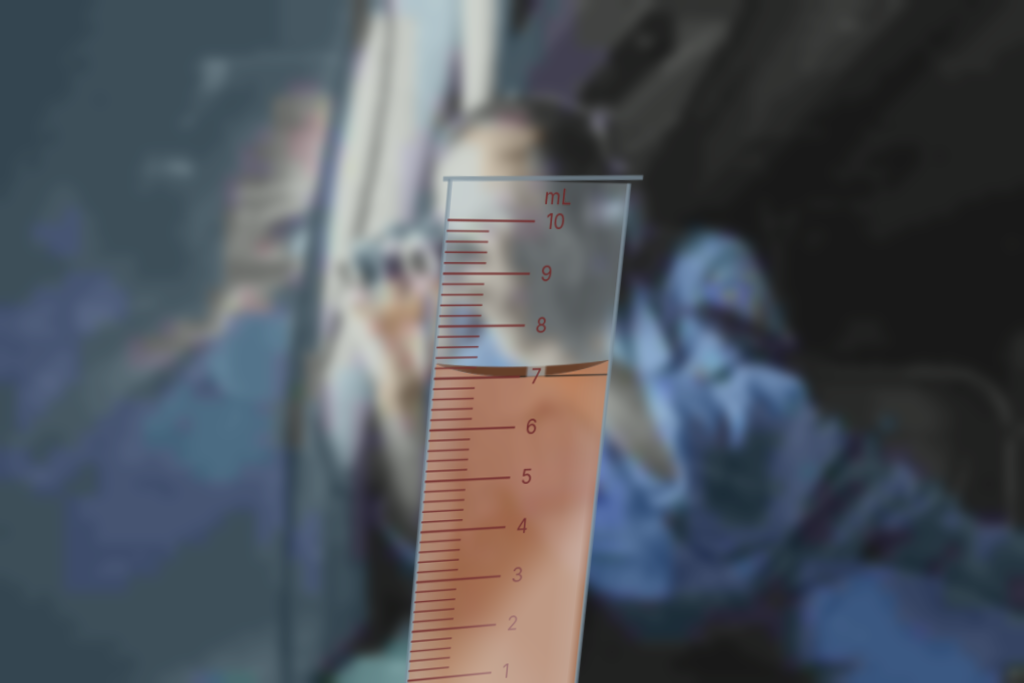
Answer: 7; mL
